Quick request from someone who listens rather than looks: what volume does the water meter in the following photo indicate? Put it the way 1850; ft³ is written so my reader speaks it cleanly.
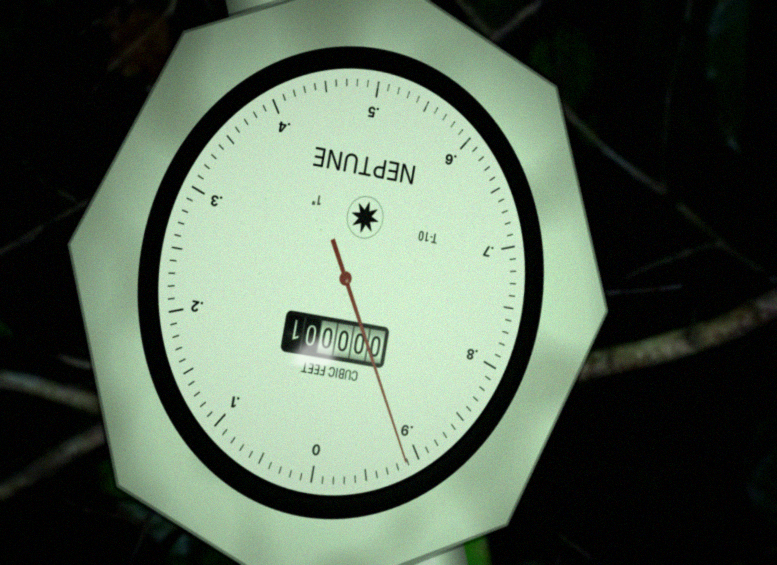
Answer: 0.91; ft³
